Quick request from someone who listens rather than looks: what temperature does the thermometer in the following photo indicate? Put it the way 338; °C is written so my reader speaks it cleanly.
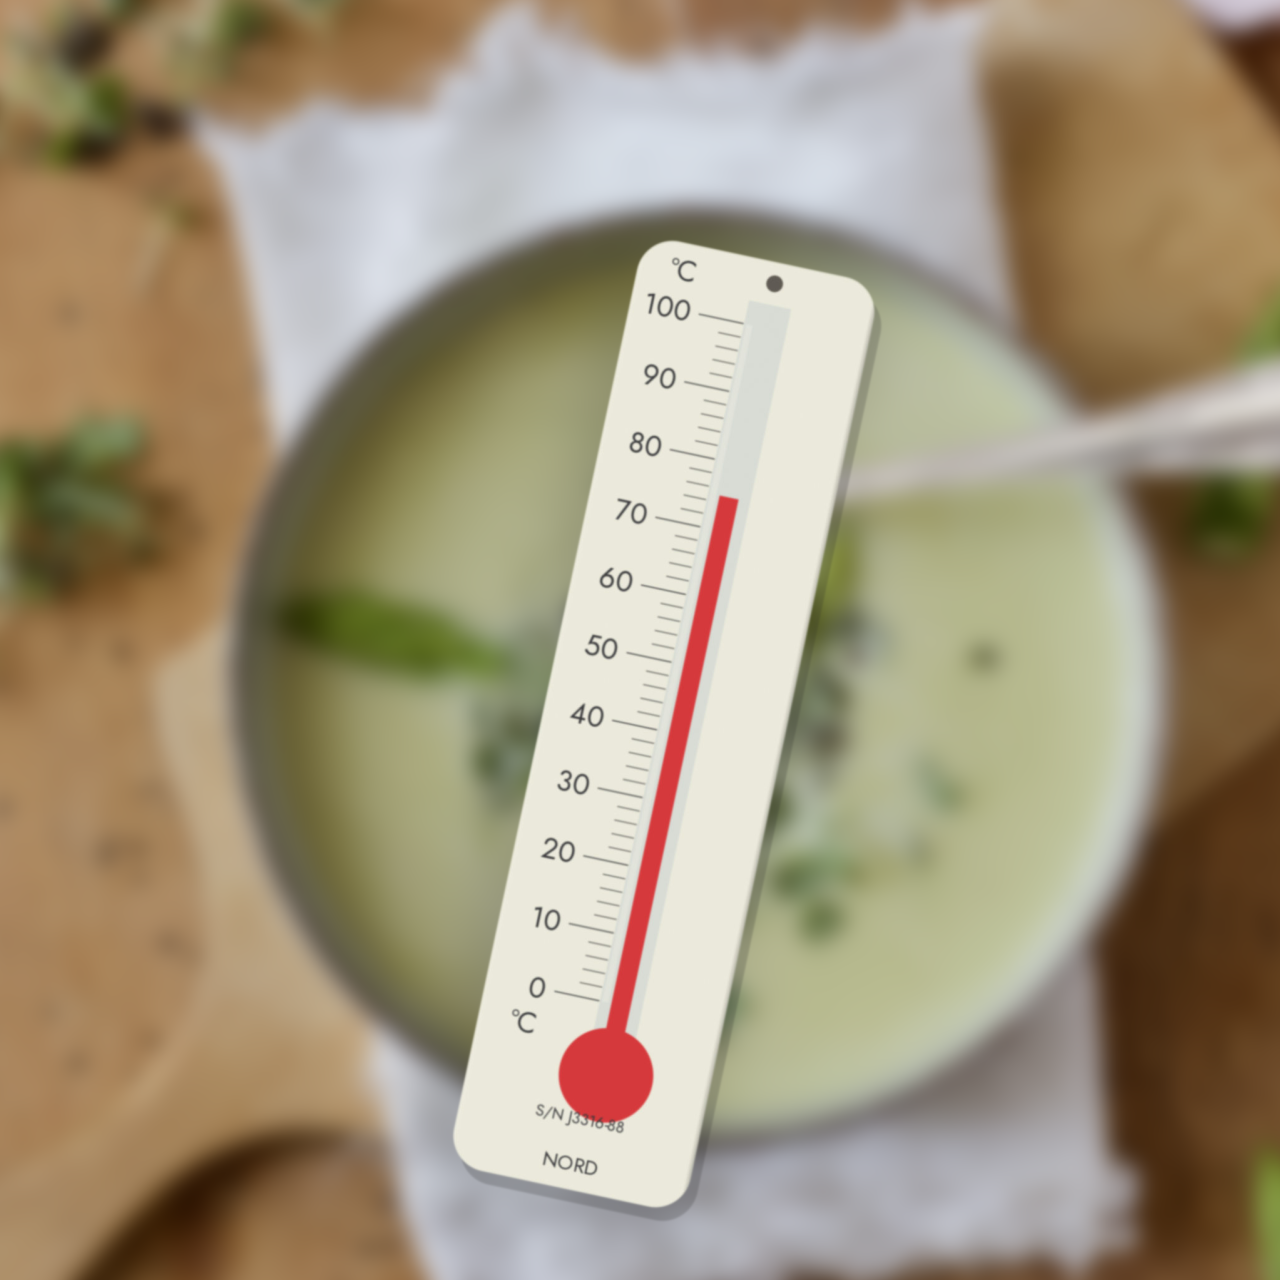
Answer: 75; °C
